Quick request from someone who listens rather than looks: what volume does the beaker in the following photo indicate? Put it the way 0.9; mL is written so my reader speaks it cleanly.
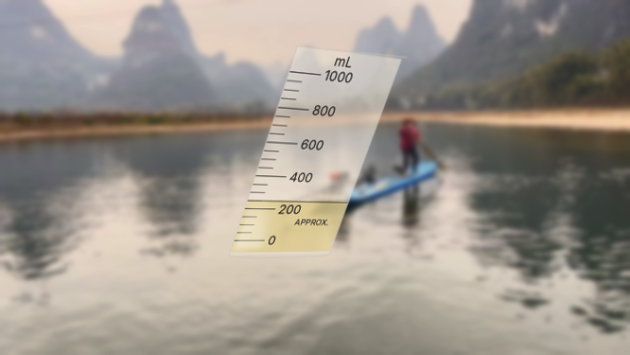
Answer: 250; mL
